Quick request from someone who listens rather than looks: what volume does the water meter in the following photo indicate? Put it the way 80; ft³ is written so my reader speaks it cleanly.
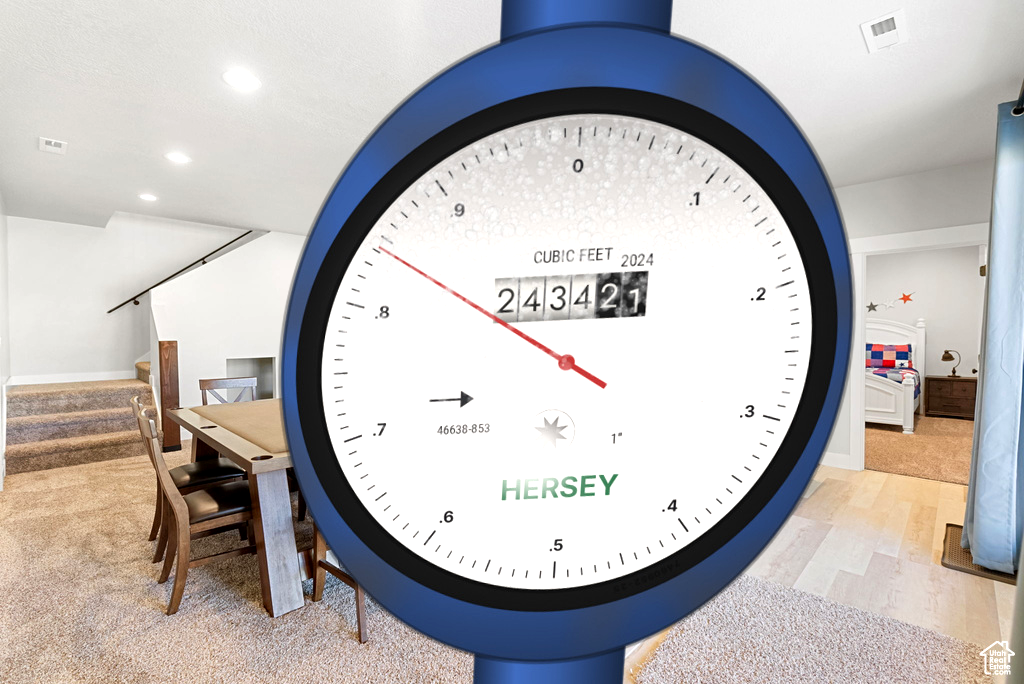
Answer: 243420.84; ft³
